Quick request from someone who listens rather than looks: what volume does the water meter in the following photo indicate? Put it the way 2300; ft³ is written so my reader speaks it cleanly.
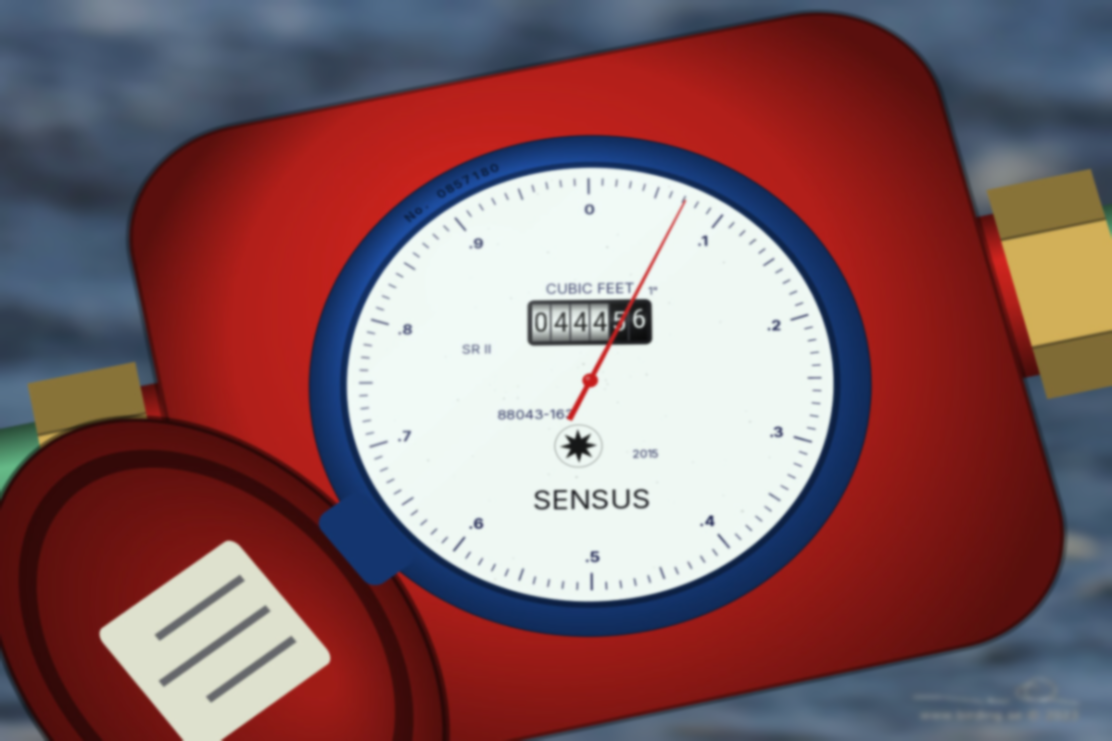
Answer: 44456.07; ft³
